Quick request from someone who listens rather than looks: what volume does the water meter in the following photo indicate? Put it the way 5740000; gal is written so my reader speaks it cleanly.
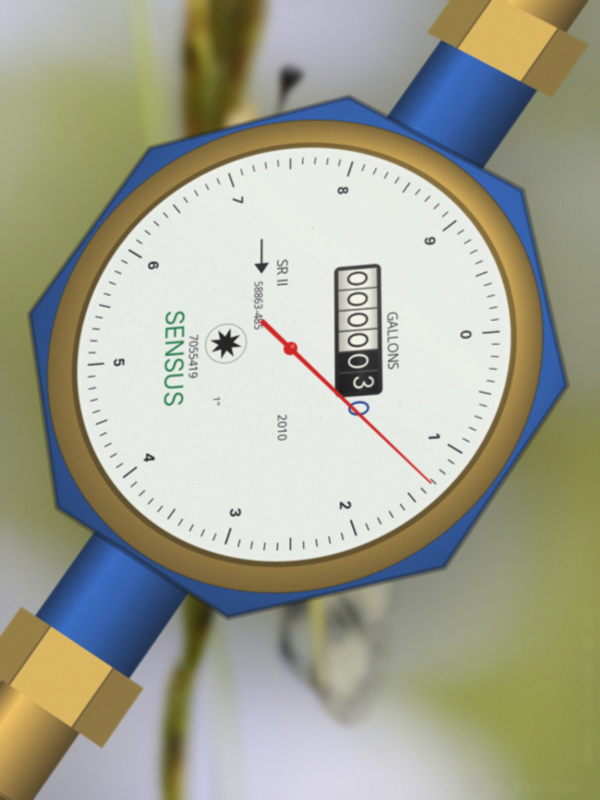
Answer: 31.3; gal
